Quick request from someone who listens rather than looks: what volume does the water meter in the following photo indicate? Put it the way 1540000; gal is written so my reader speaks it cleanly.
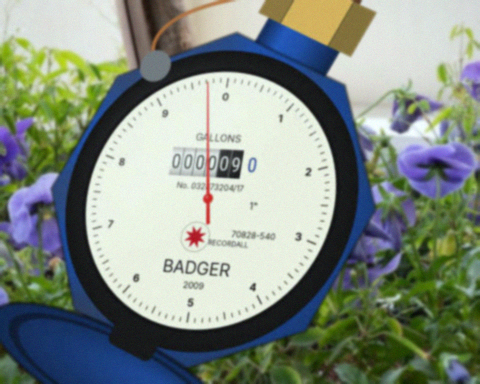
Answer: 89.7; gal
